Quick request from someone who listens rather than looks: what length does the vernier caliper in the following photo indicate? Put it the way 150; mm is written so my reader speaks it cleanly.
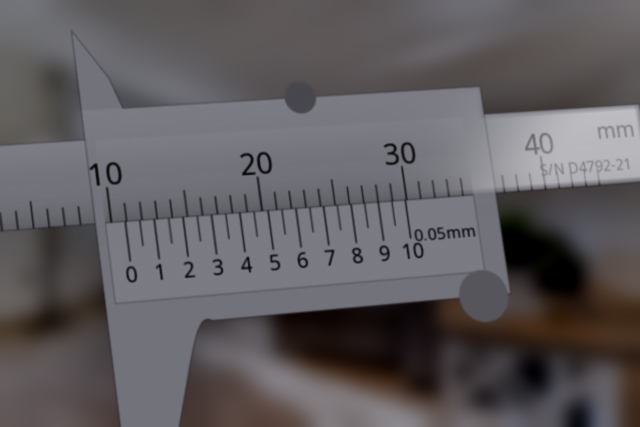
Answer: 10.9; mm
